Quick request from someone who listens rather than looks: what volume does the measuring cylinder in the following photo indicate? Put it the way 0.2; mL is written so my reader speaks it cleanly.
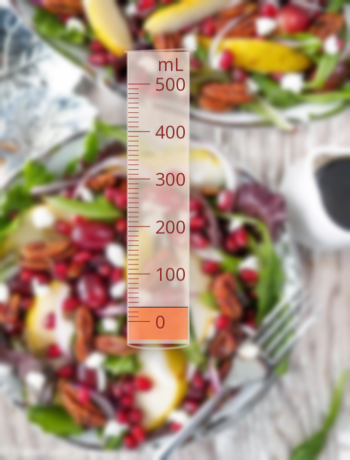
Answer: 30; mL
